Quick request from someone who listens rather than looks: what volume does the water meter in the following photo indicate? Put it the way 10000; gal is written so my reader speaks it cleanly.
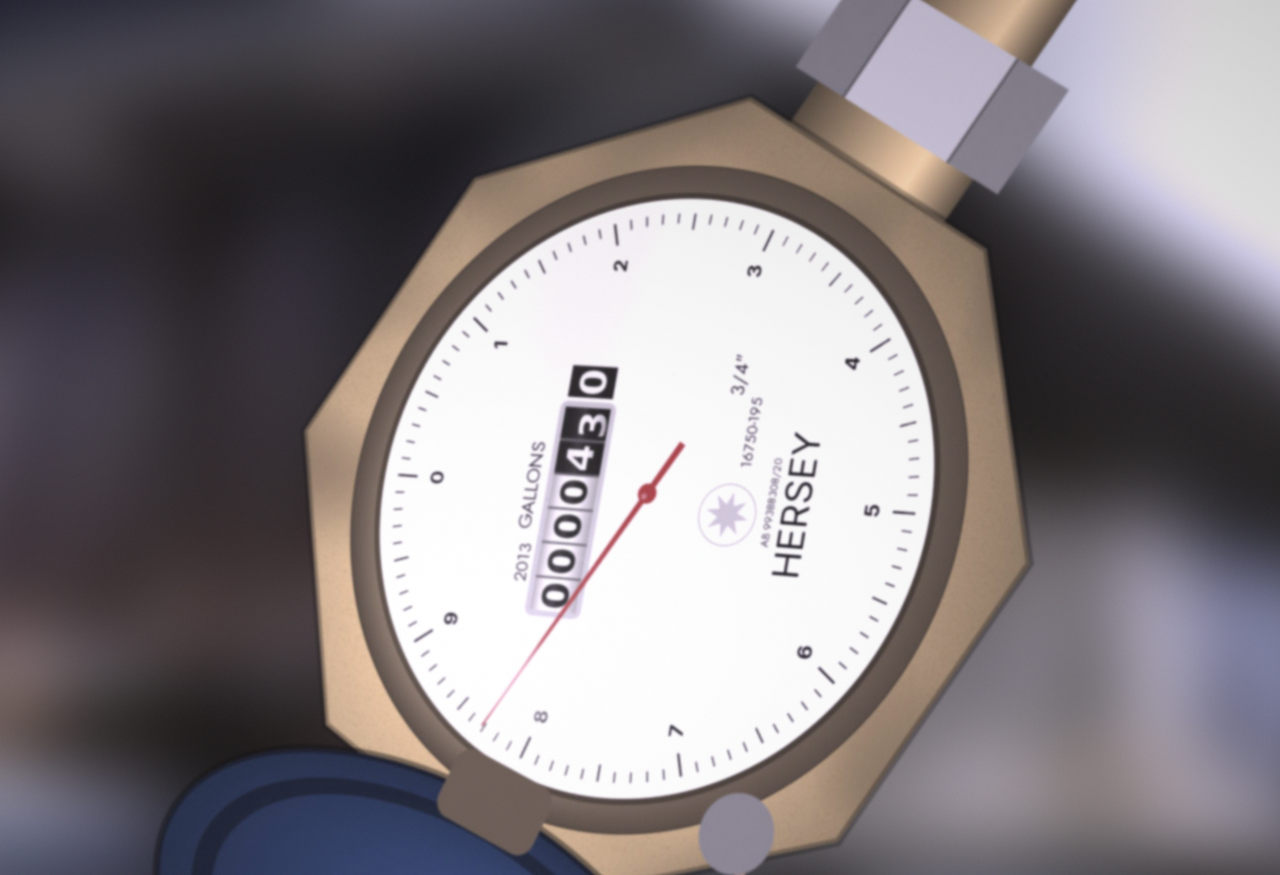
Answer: 428.3; gal
